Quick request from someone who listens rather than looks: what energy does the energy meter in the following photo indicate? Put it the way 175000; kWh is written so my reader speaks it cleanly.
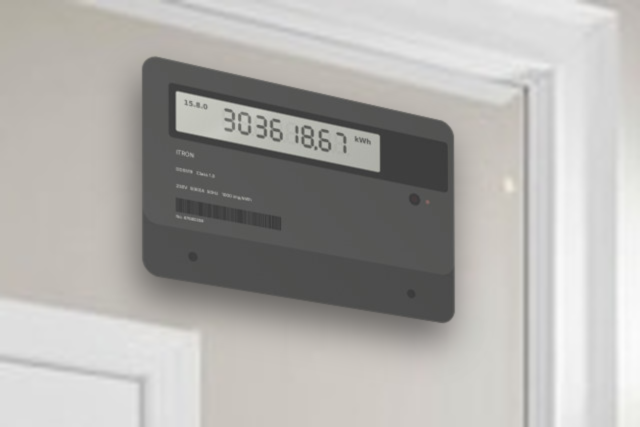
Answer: 303618.67; kWh
